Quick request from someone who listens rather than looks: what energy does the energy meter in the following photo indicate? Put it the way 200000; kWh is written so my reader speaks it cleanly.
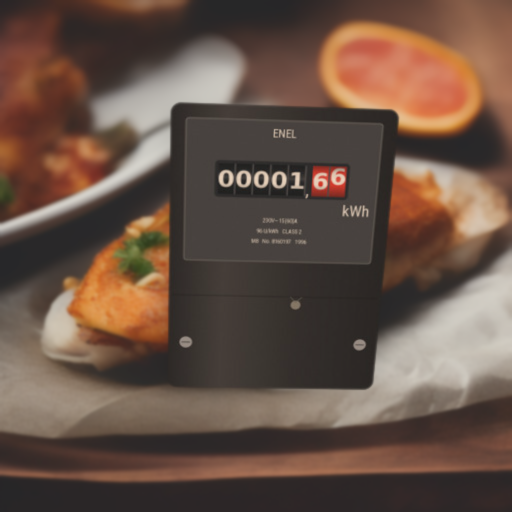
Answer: 1.66; kWh
